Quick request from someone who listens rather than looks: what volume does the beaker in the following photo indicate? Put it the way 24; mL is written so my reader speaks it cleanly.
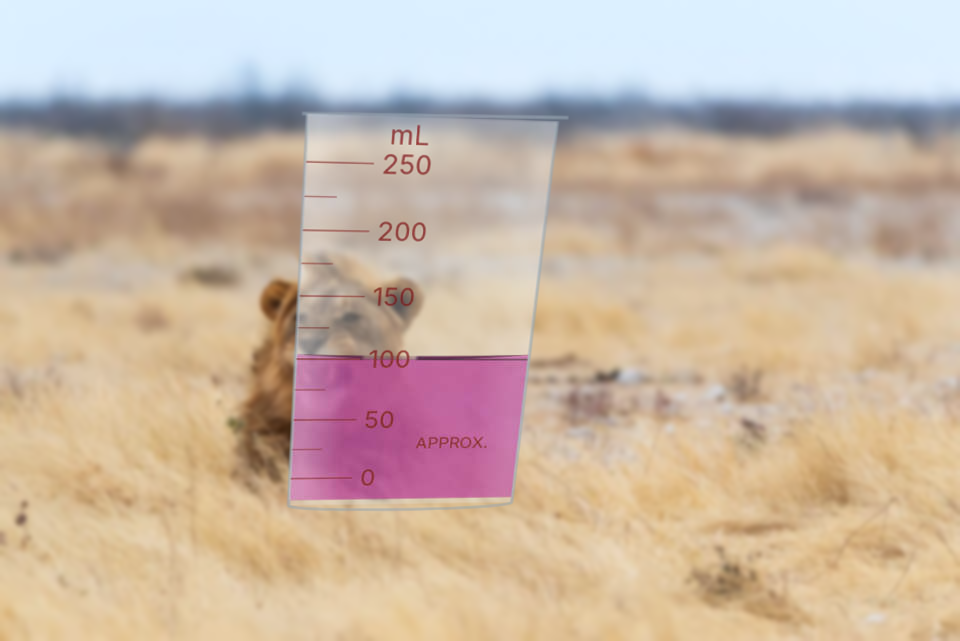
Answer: 100; mL
